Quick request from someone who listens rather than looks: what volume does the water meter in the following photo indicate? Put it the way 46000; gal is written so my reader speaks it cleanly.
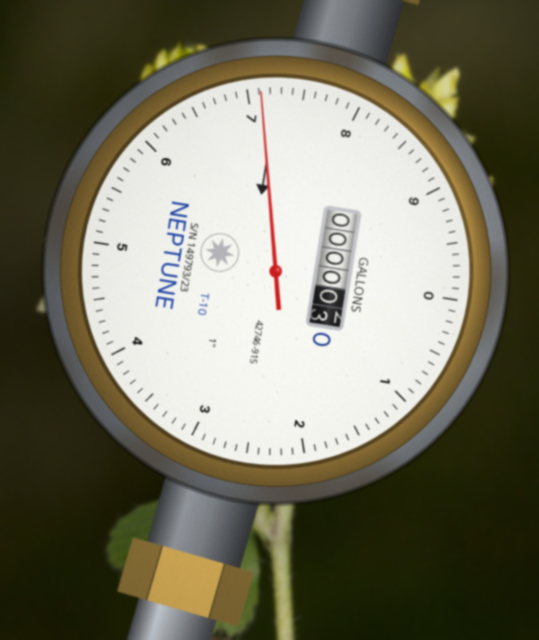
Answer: 27.1; gal
